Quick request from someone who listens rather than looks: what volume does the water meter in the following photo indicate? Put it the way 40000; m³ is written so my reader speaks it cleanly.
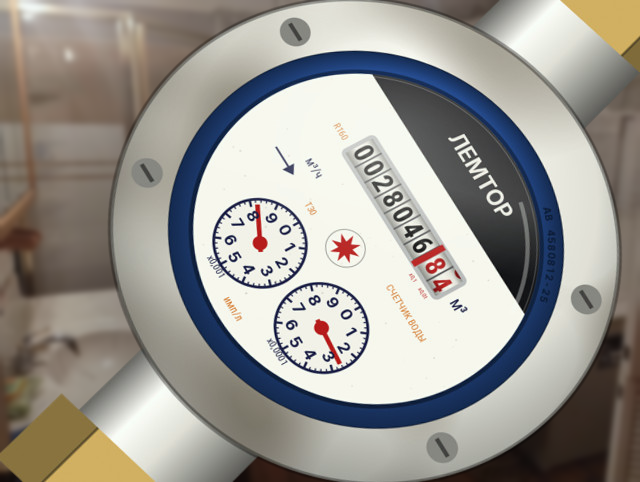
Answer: 28046.8382; m³
